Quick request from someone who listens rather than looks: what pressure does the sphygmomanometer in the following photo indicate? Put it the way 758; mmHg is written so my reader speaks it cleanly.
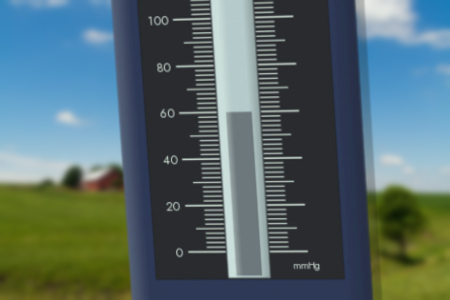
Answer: 60; mmHg
